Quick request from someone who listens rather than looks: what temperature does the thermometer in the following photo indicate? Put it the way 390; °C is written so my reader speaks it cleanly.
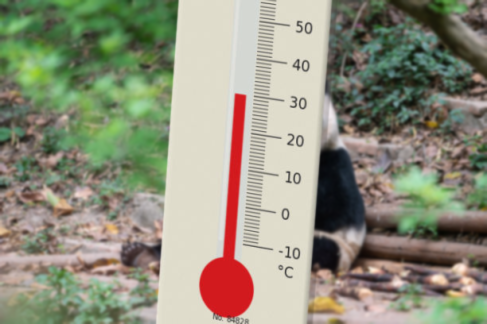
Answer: 30; °C
